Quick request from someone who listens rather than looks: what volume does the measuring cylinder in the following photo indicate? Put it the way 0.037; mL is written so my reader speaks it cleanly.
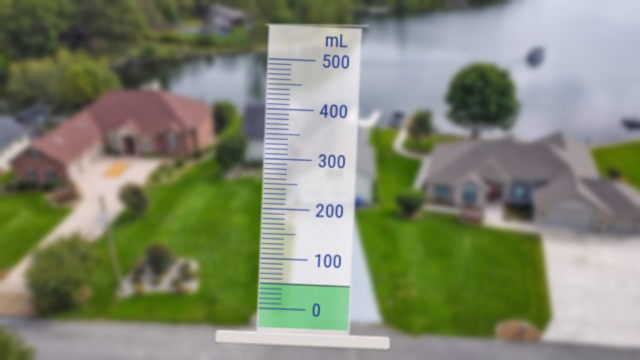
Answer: 50; mL
